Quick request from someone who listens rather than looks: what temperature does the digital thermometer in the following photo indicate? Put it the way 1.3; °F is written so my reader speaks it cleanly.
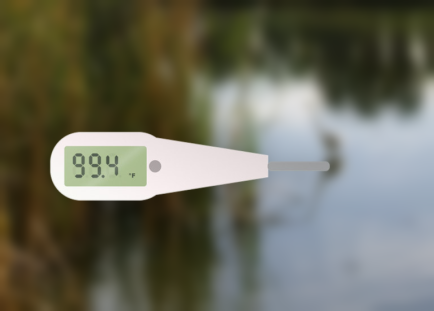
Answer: 99.4; °F
